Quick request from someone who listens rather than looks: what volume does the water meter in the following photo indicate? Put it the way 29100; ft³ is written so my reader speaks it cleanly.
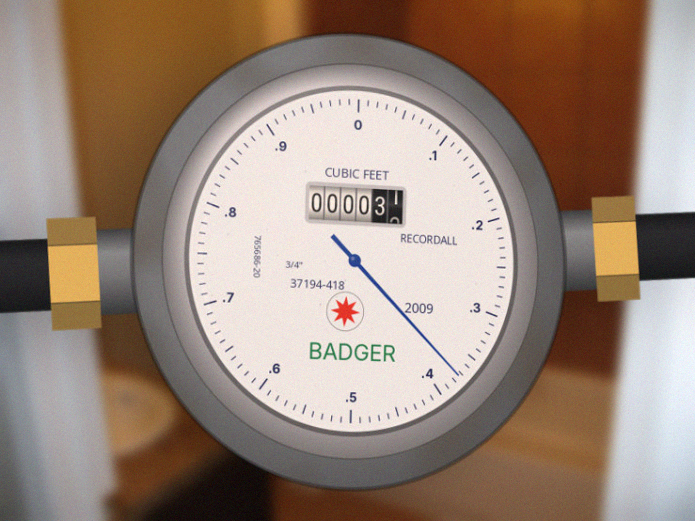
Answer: 31.37; ft³
